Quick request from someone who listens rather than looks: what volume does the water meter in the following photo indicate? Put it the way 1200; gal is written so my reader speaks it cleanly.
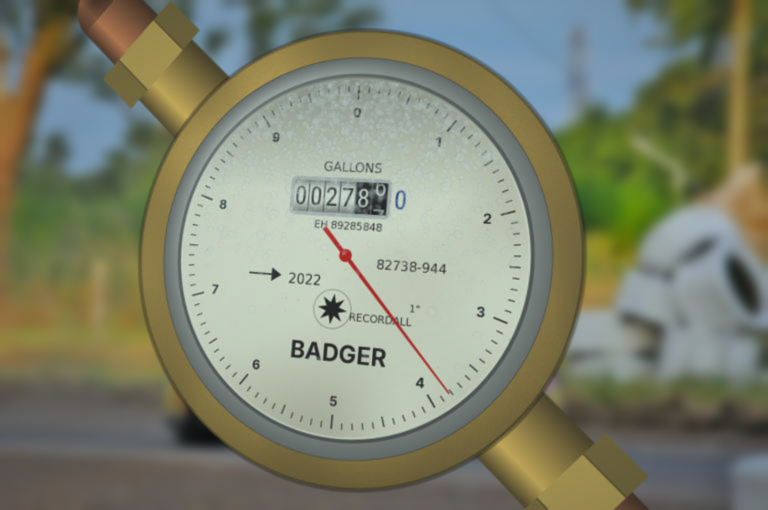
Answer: 27863.8; gal
